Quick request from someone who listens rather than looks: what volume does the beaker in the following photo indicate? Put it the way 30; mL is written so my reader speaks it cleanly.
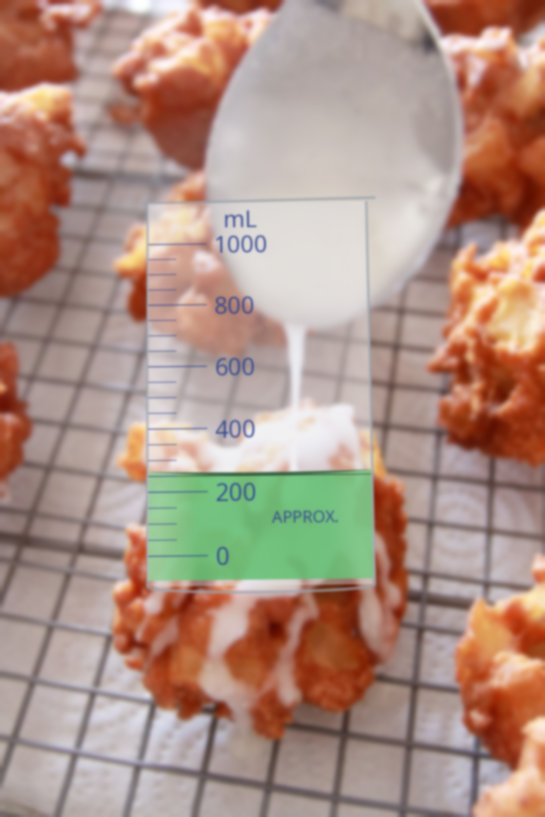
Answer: 250; mL
